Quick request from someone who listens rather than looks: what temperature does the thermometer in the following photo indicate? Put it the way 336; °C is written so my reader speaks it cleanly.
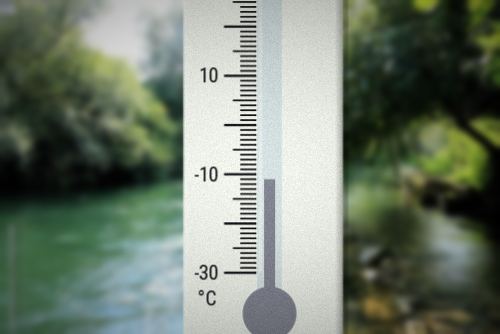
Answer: -11; °C
